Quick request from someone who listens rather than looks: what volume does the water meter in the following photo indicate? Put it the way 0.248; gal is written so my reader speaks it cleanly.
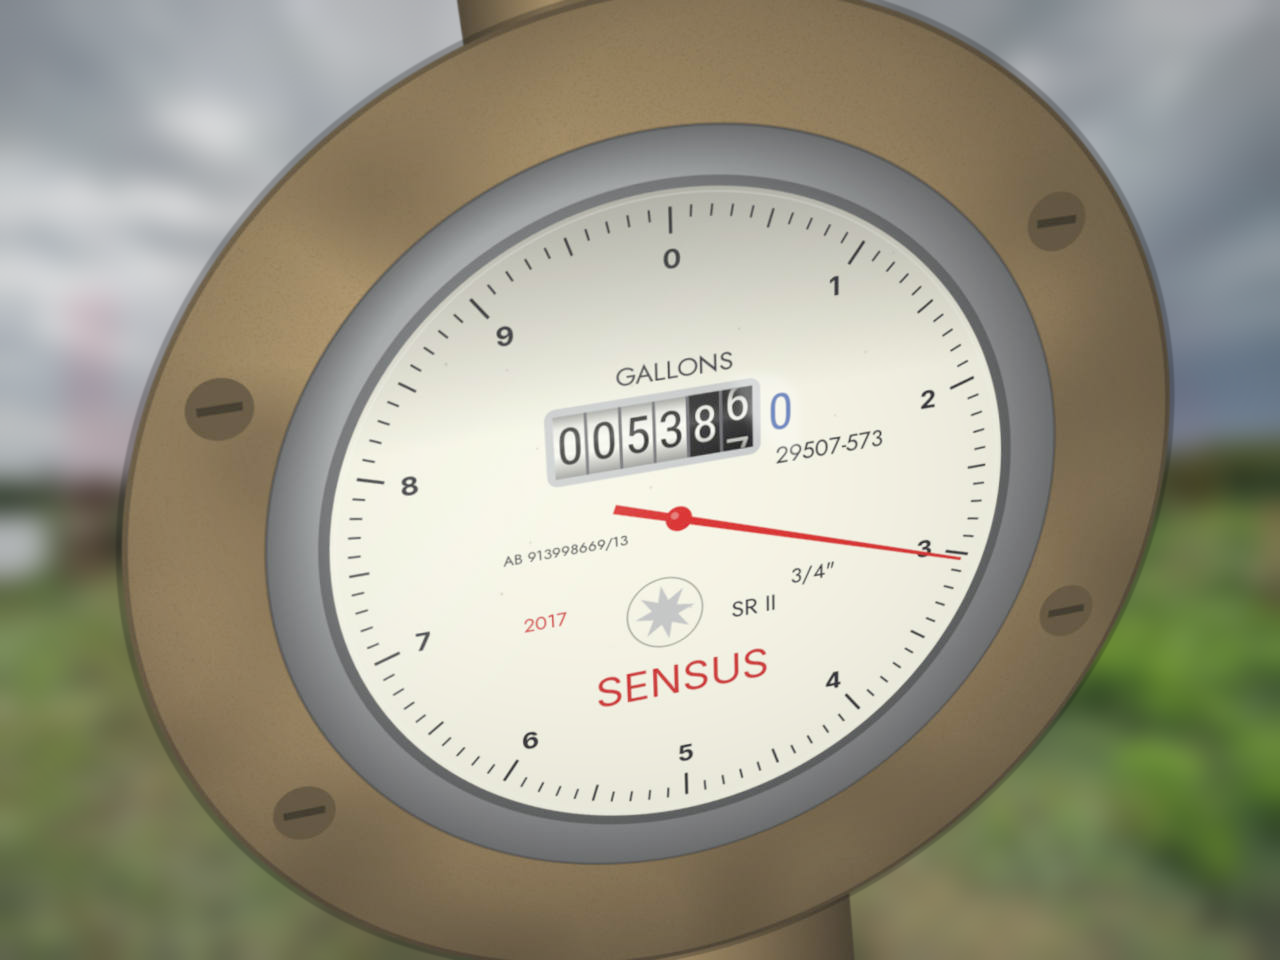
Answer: 53863.0; gal
